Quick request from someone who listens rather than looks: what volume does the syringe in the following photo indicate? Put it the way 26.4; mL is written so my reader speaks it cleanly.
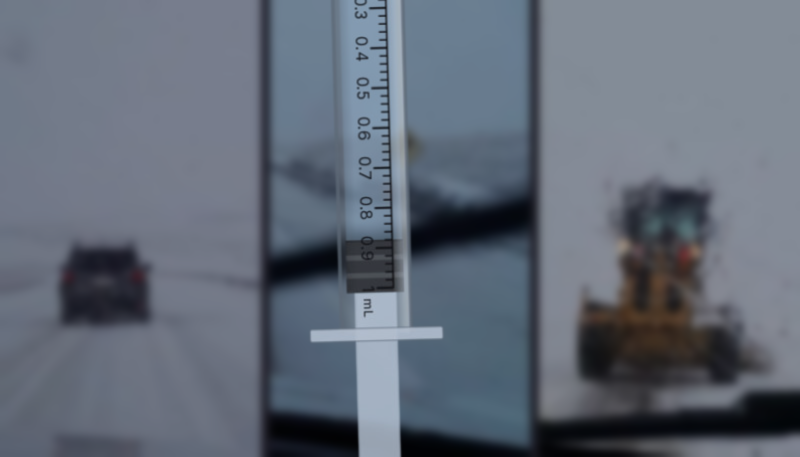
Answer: 0.88; mL
